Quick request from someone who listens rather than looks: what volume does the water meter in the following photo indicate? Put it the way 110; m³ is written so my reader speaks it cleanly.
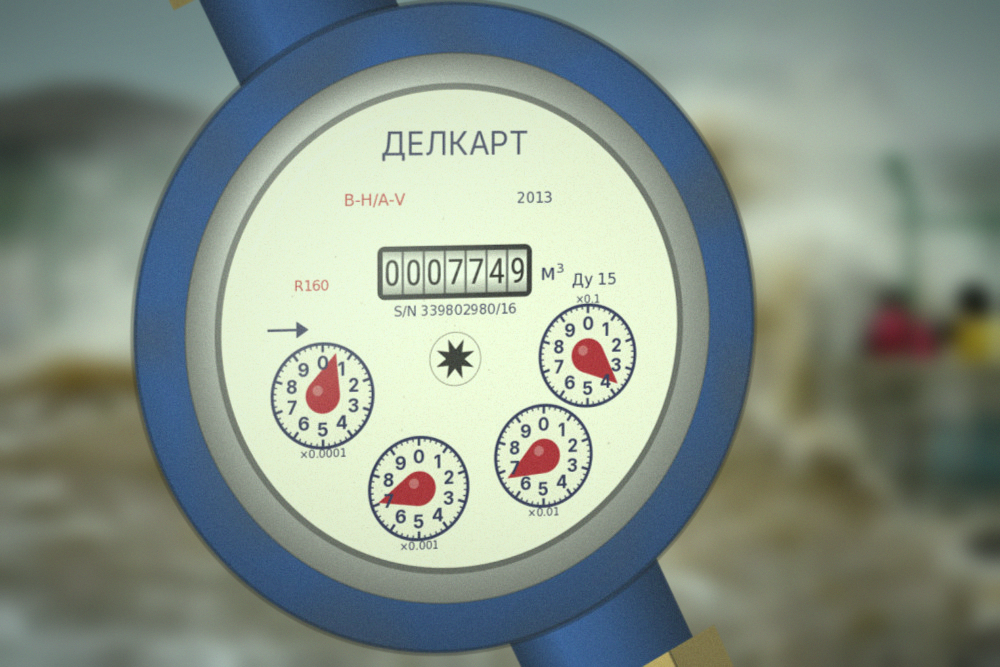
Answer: 7749.3670; m³
